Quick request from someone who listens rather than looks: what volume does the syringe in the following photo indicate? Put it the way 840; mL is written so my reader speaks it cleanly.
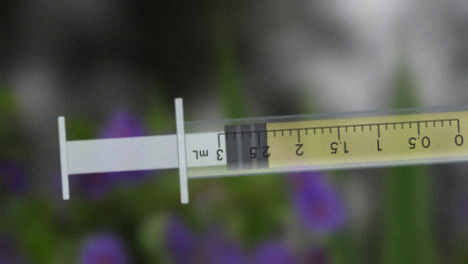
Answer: 2.4; mL
